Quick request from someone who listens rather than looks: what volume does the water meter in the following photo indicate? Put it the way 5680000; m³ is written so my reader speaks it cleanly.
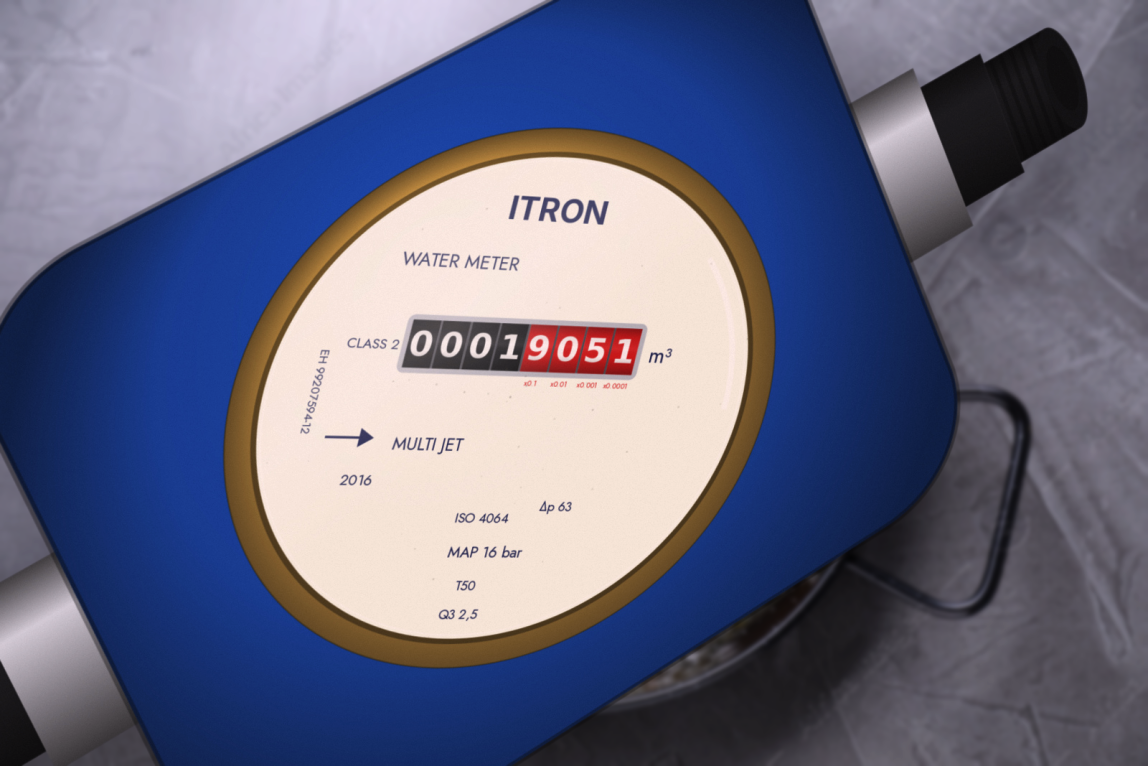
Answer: 1.9051; m³
